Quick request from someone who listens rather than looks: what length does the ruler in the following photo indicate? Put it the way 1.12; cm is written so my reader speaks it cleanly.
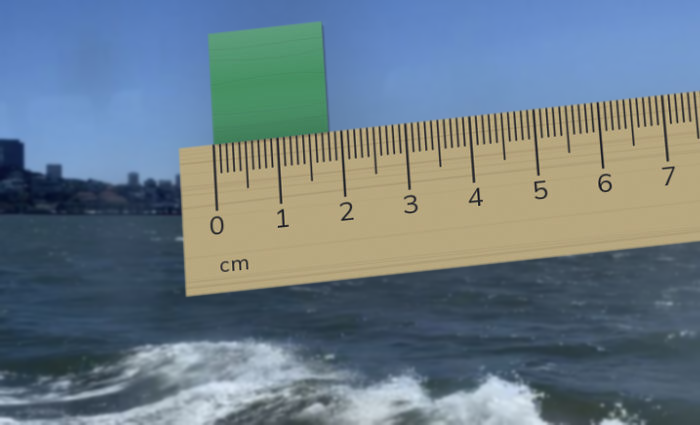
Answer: 1.8; cm
